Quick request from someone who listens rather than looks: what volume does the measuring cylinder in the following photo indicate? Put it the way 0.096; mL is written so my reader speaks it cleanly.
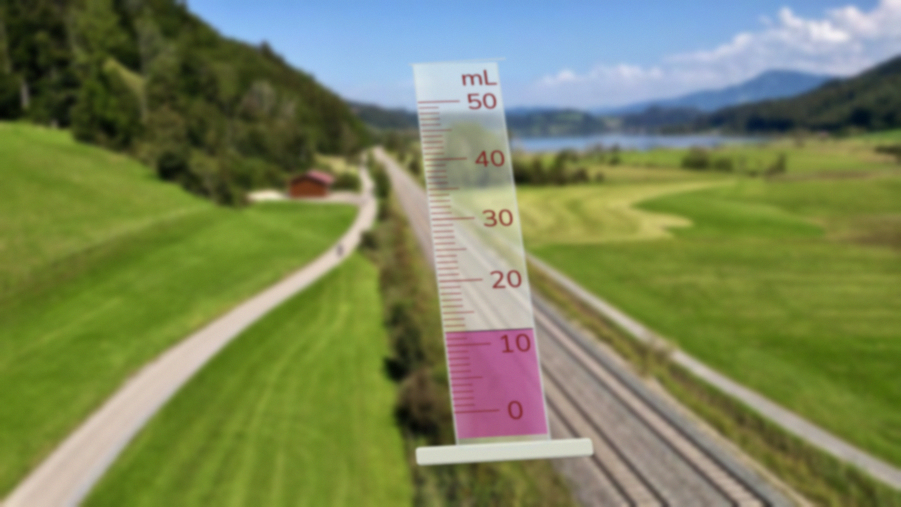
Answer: 12; mL
